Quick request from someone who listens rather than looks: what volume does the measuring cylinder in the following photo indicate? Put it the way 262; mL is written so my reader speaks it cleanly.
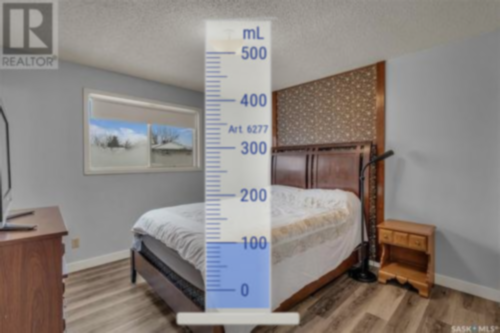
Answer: 100; mL
